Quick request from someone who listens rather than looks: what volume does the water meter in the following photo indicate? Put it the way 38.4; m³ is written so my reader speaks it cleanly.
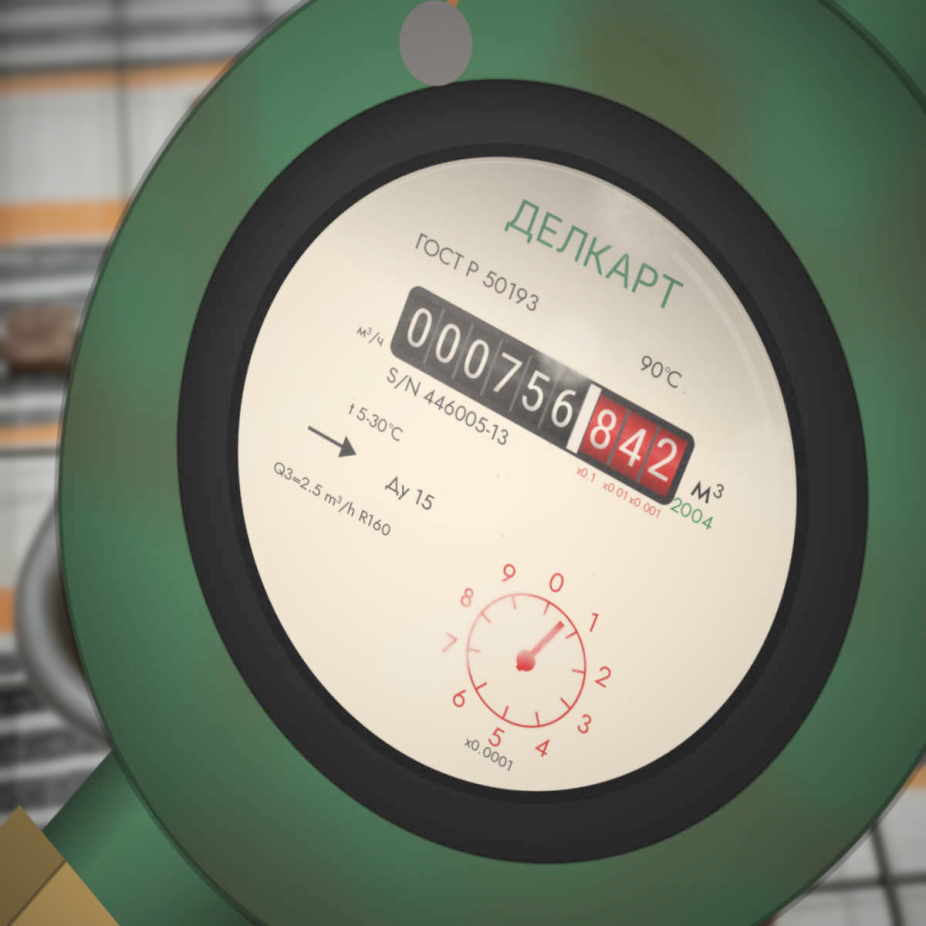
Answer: 756.8420; m³
